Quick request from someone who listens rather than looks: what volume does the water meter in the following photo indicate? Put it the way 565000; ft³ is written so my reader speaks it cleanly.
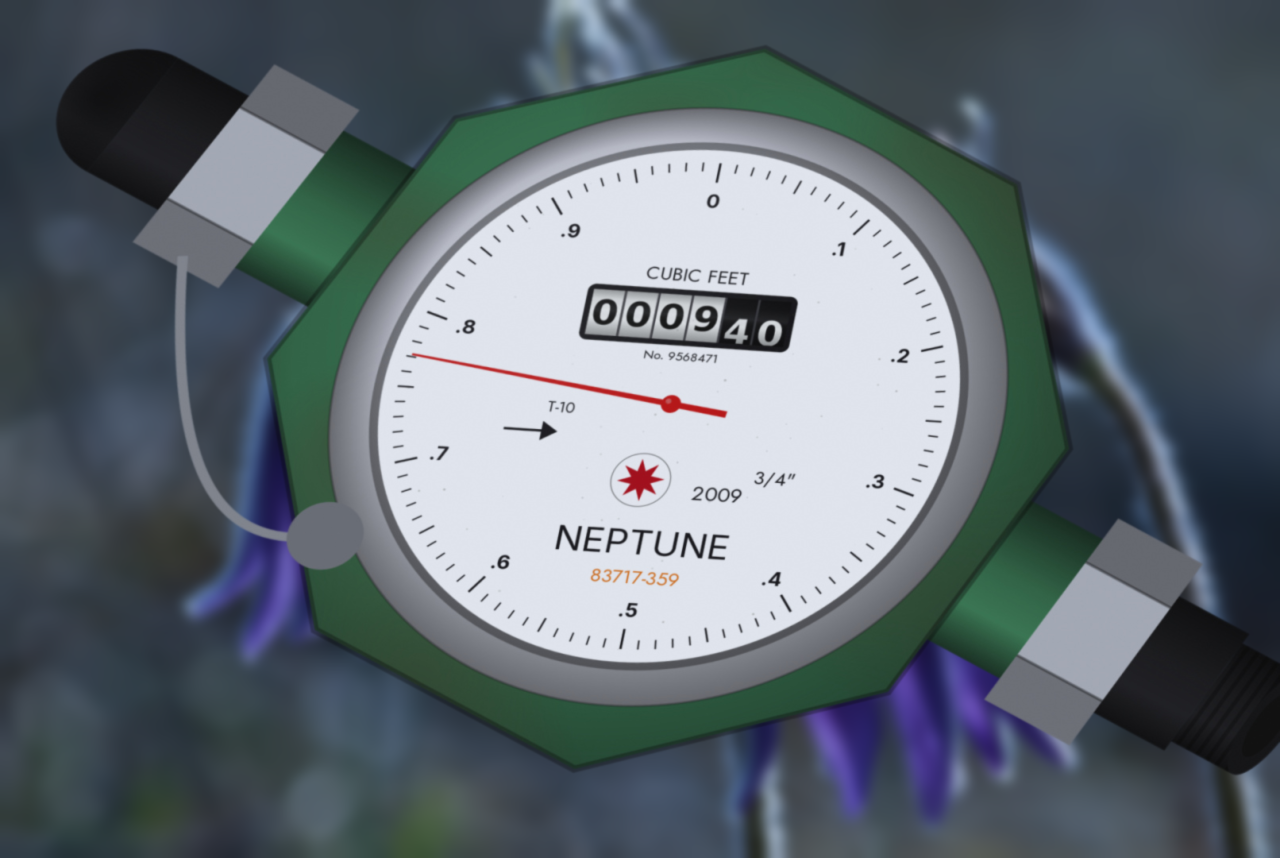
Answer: 939.77; ft³
